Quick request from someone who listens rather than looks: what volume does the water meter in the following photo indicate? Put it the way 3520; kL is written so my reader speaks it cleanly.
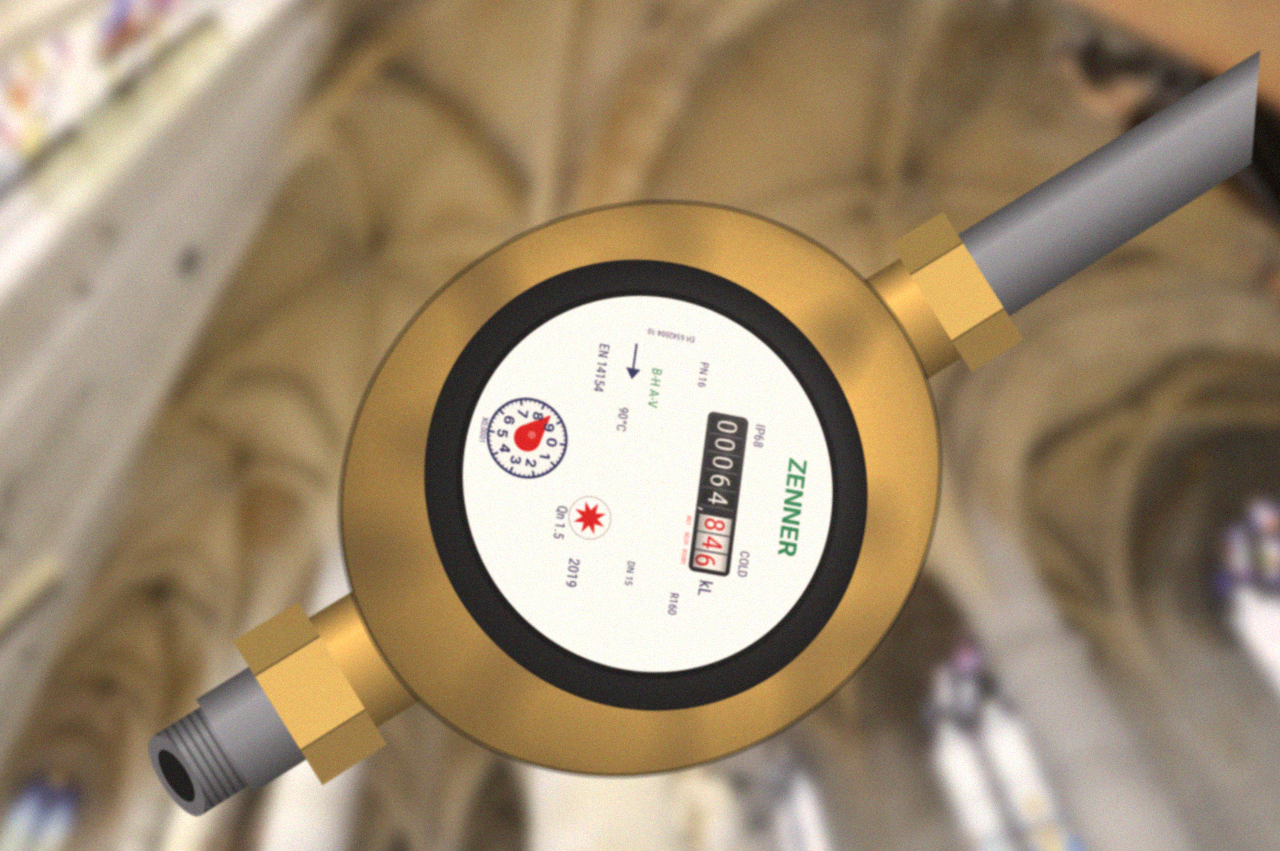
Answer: 64.8458; kL
